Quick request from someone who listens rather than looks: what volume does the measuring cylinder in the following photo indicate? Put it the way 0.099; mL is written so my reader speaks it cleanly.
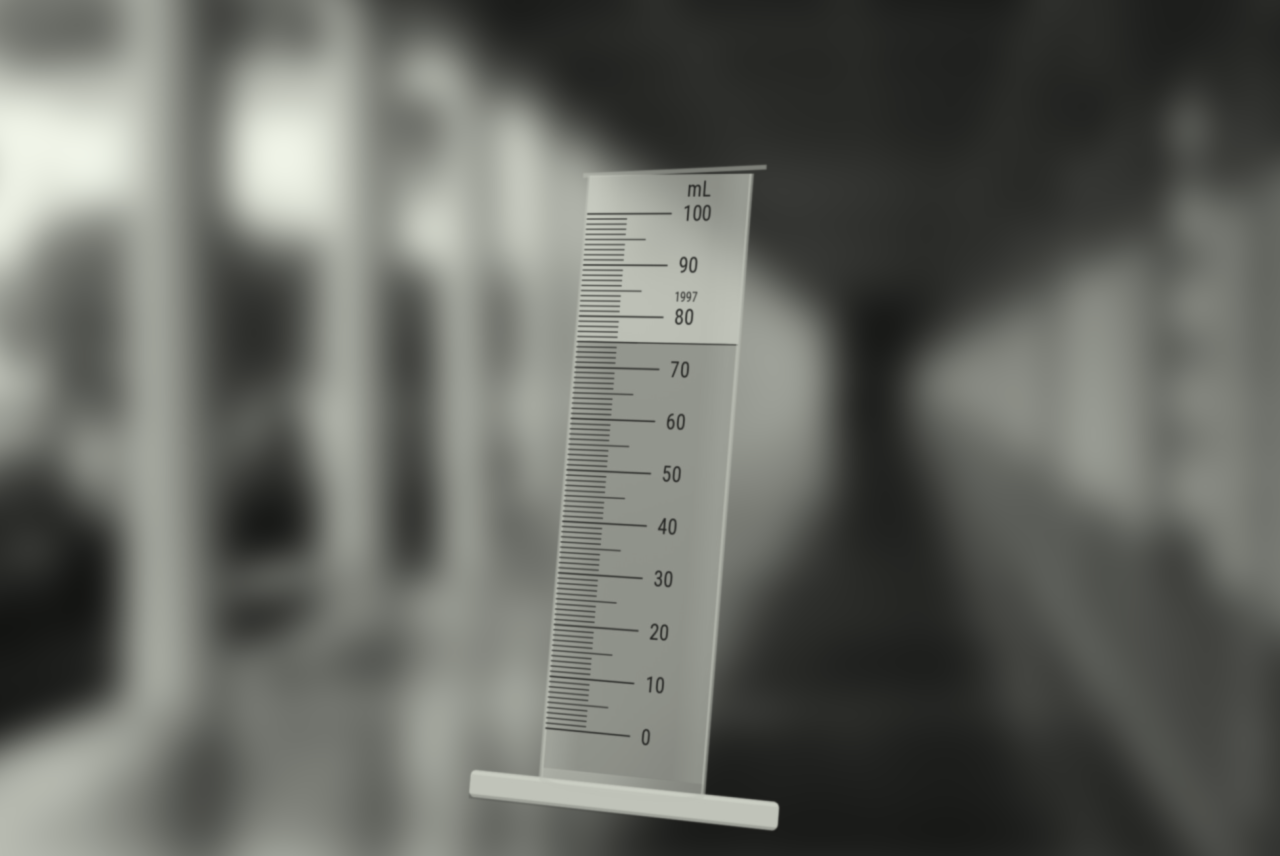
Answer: 75; mL
